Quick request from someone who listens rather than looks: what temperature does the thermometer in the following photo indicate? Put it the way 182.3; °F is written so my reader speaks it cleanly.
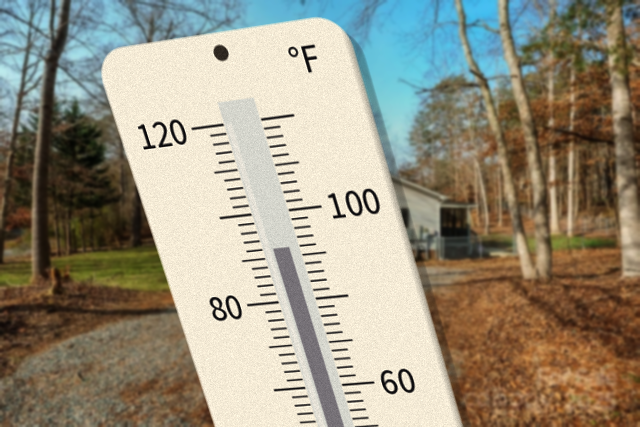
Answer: 92; °F
